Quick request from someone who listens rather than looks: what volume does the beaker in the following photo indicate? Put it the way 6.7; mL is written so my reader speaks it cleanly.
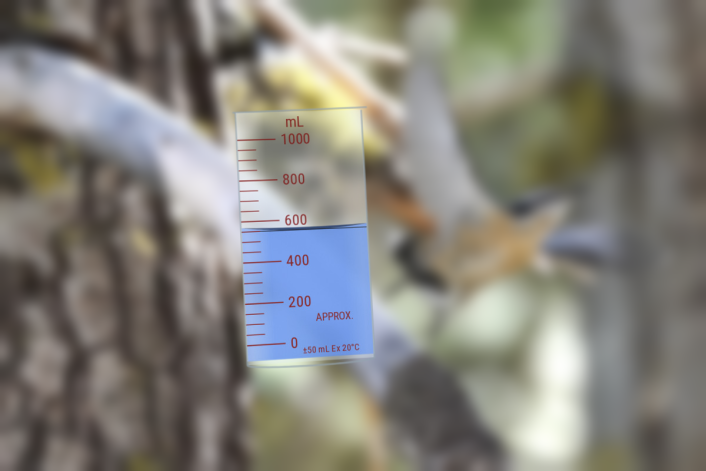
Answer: 550; mL
